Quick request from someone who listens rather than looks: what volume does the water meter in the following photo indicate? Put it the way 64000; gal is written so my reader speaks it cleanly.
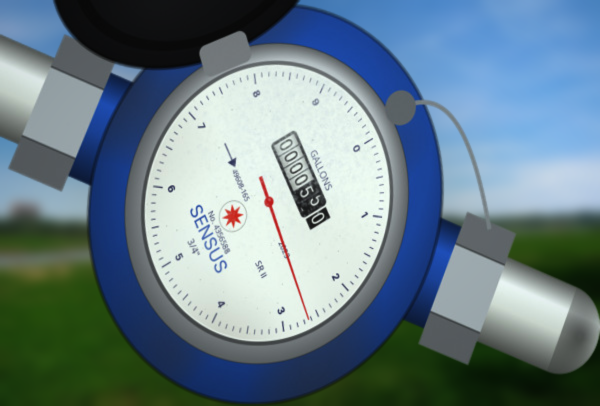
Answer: 552.6; gal
